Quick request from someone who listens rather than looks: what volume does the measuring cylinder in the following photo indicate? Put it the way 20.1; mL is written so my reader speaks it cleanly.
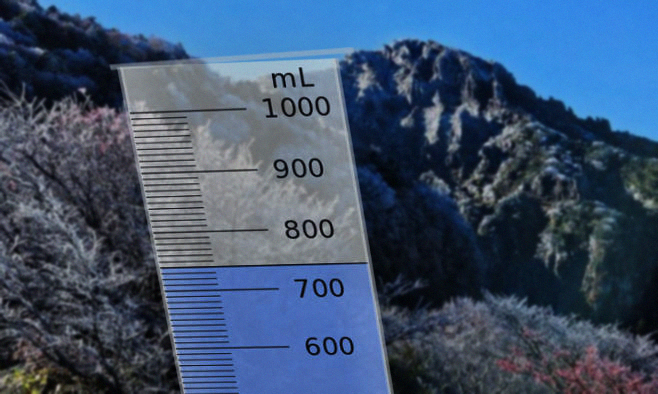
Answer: 740; mL
